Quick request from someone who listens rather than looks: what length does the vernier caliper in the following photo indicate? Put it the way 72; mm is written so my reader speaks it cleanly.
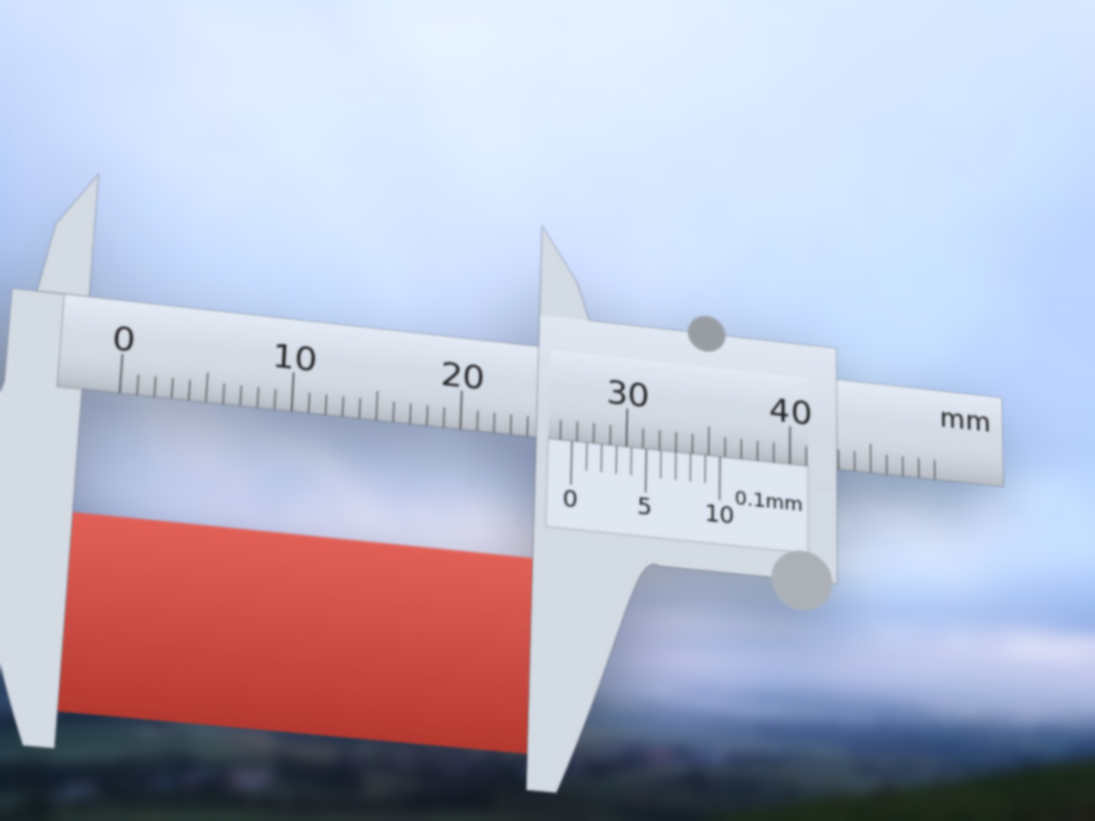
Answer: 26.7; mm
